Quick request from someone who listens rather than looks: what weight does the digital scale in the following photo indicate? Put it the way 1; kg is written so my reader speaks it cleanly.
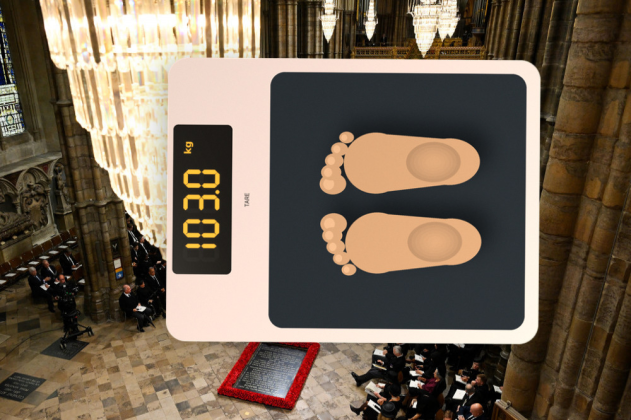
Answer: 103.0; kg
